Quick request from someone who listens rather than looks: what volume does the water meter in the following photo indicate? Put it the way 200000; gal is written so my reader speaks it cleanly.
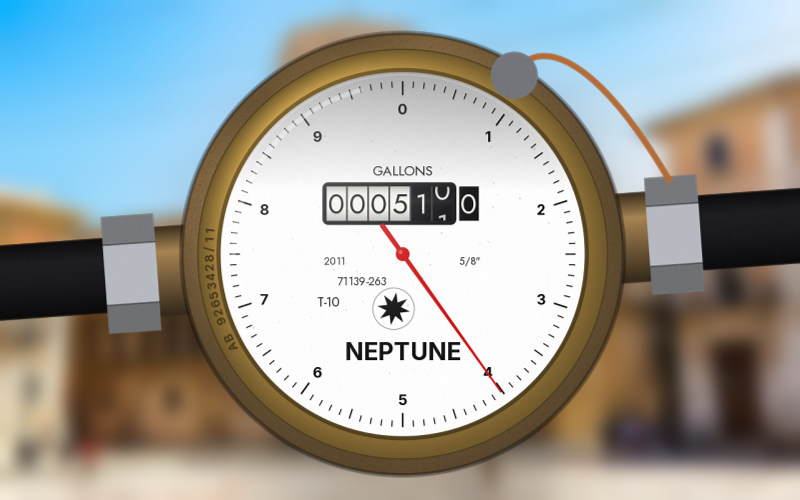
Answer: 5104.0; gal
